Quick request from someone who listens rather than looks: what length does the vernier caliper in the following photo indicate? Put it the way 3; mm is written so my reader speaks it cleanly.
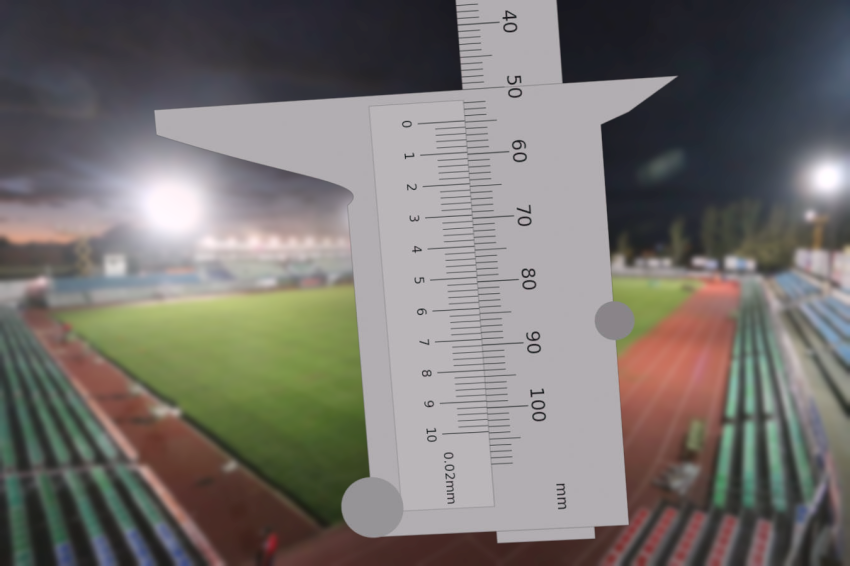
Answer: 54.8; mm
